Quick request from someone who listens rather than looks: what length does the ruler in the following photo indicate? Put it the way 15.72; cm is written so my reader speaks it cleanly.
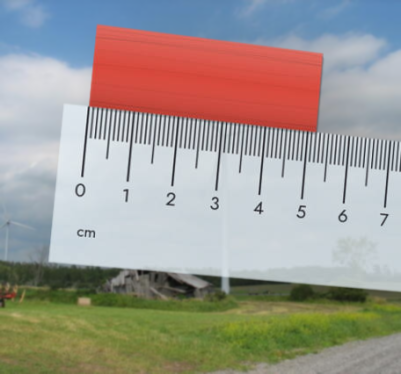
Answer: 5.2; cm
